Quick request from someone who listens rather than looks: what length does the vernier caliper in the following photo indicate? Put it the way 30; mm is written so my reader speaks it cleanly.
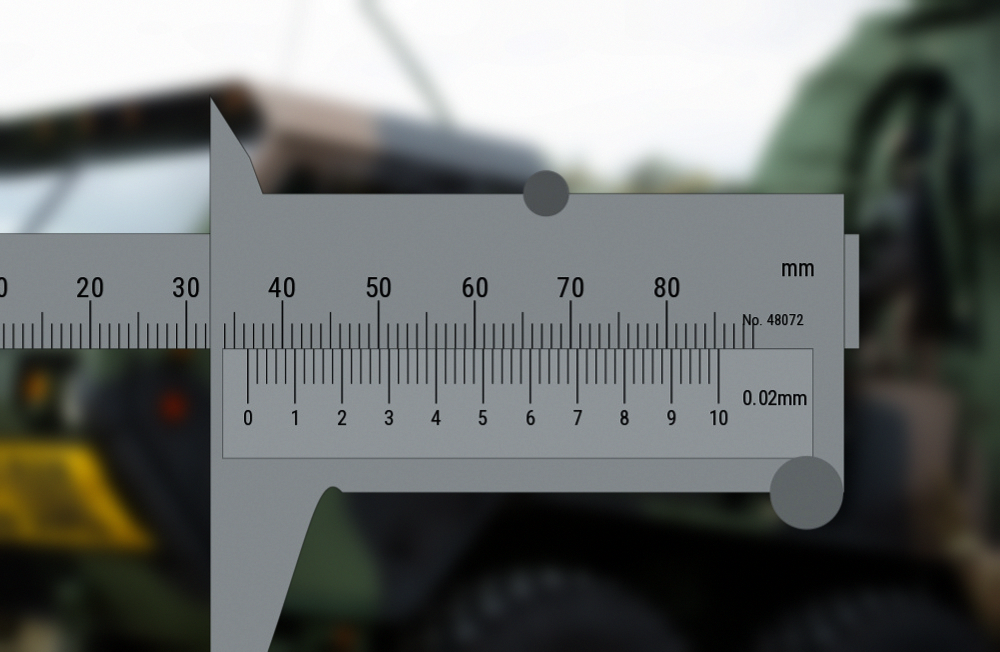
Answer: 36.4; mm
